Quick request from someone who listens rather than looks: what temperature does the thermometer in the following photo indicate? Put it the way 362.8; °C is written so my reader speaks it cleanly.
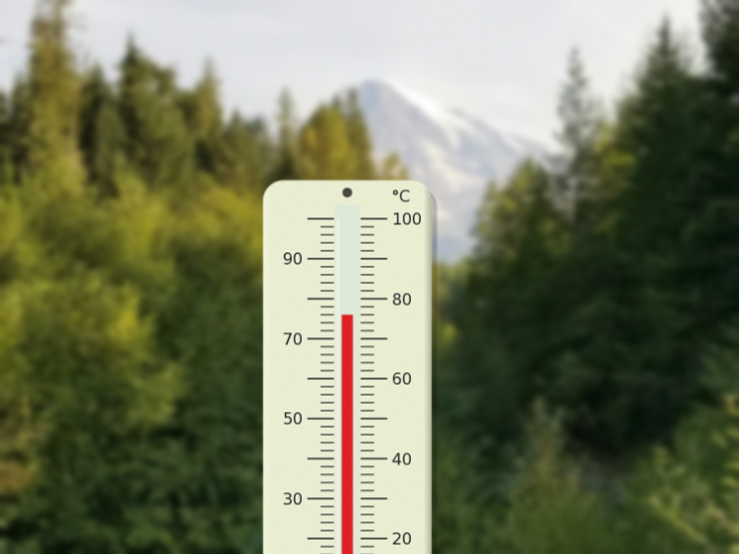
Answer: 76; °C
